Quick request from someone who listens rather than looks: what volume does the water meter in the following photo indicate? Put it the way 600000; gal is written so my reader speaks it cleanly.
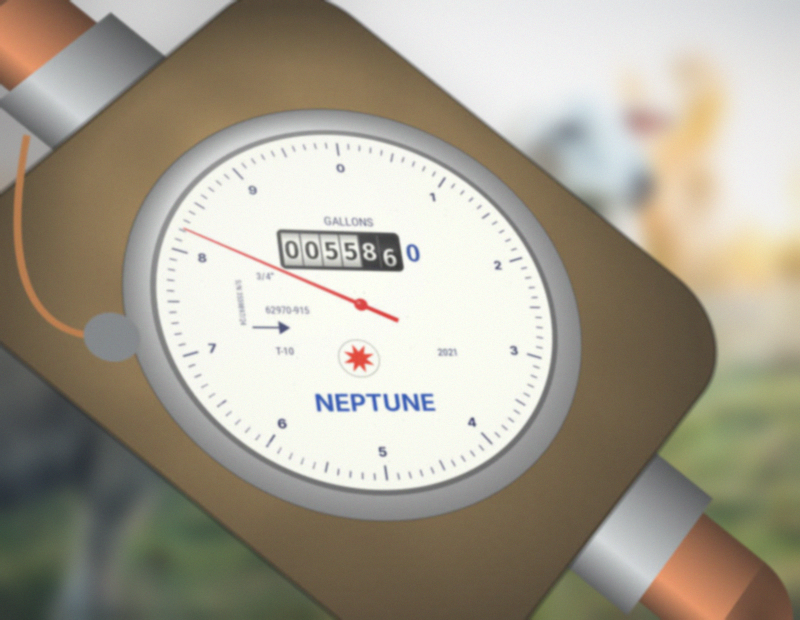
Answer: 55858.2; gal
